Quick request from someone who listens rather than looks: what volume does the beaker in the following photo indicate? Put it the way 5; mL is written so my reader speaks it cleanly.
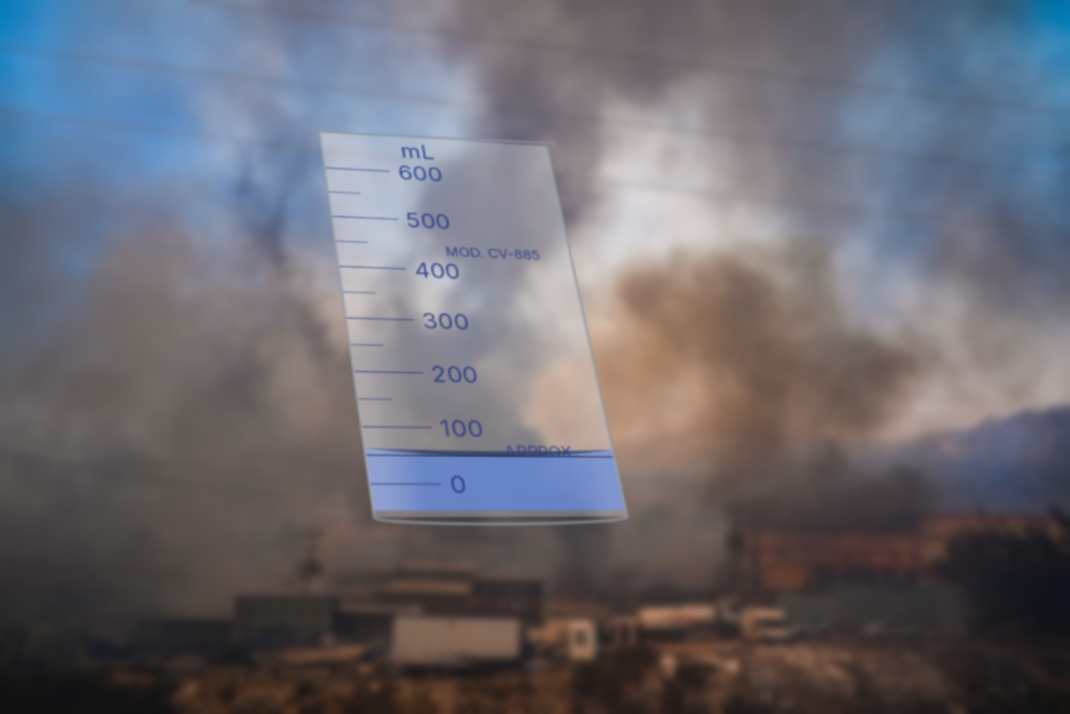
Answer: 50; mL
